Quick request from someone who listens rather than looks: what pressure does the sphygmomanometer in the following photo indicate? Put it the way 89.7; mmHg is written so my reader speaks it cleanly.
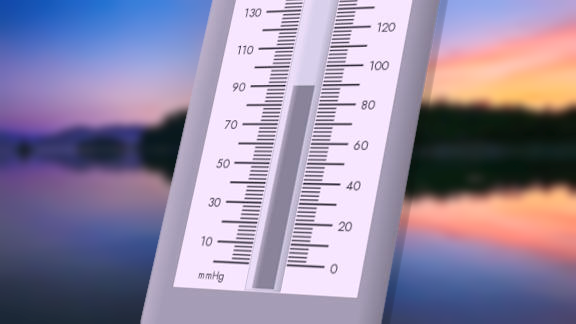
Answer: 90; mmHg
